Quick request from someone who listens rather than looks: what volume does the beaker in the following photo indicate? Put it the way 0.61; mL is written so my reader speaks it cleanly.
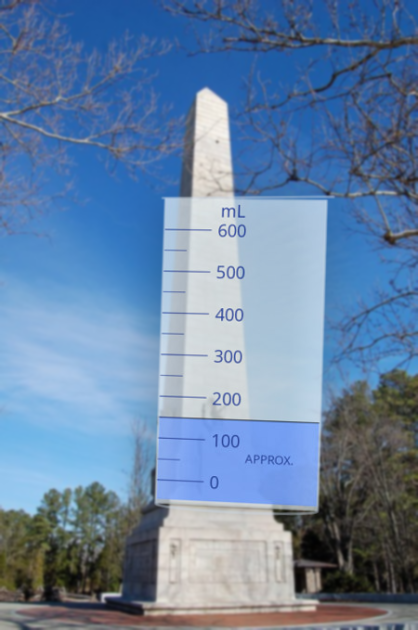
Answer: 150; mL
